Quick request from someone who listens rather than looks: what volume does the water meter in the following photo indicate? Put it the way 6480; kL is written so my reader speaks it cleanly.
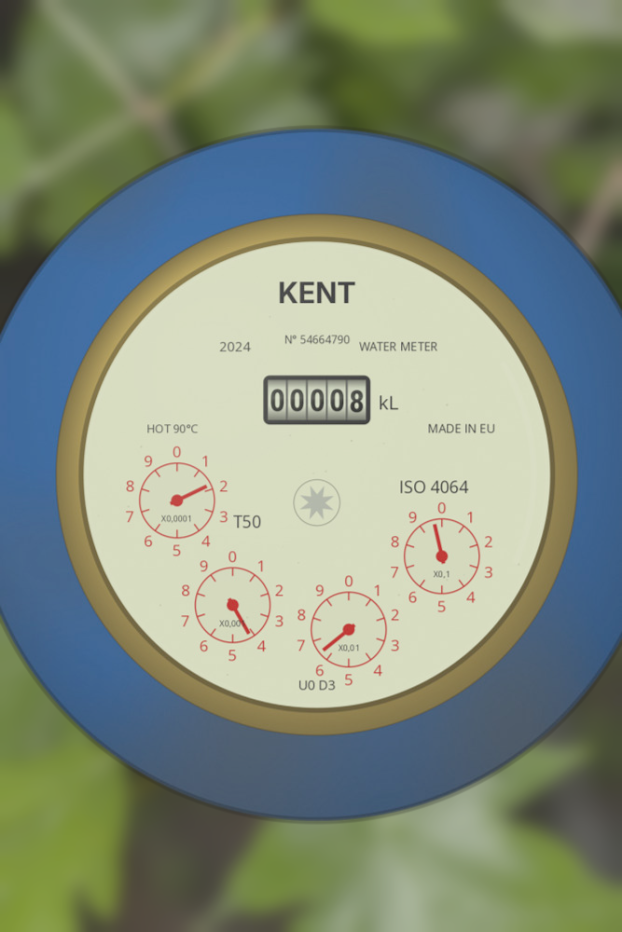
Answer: 7.9641; kL
